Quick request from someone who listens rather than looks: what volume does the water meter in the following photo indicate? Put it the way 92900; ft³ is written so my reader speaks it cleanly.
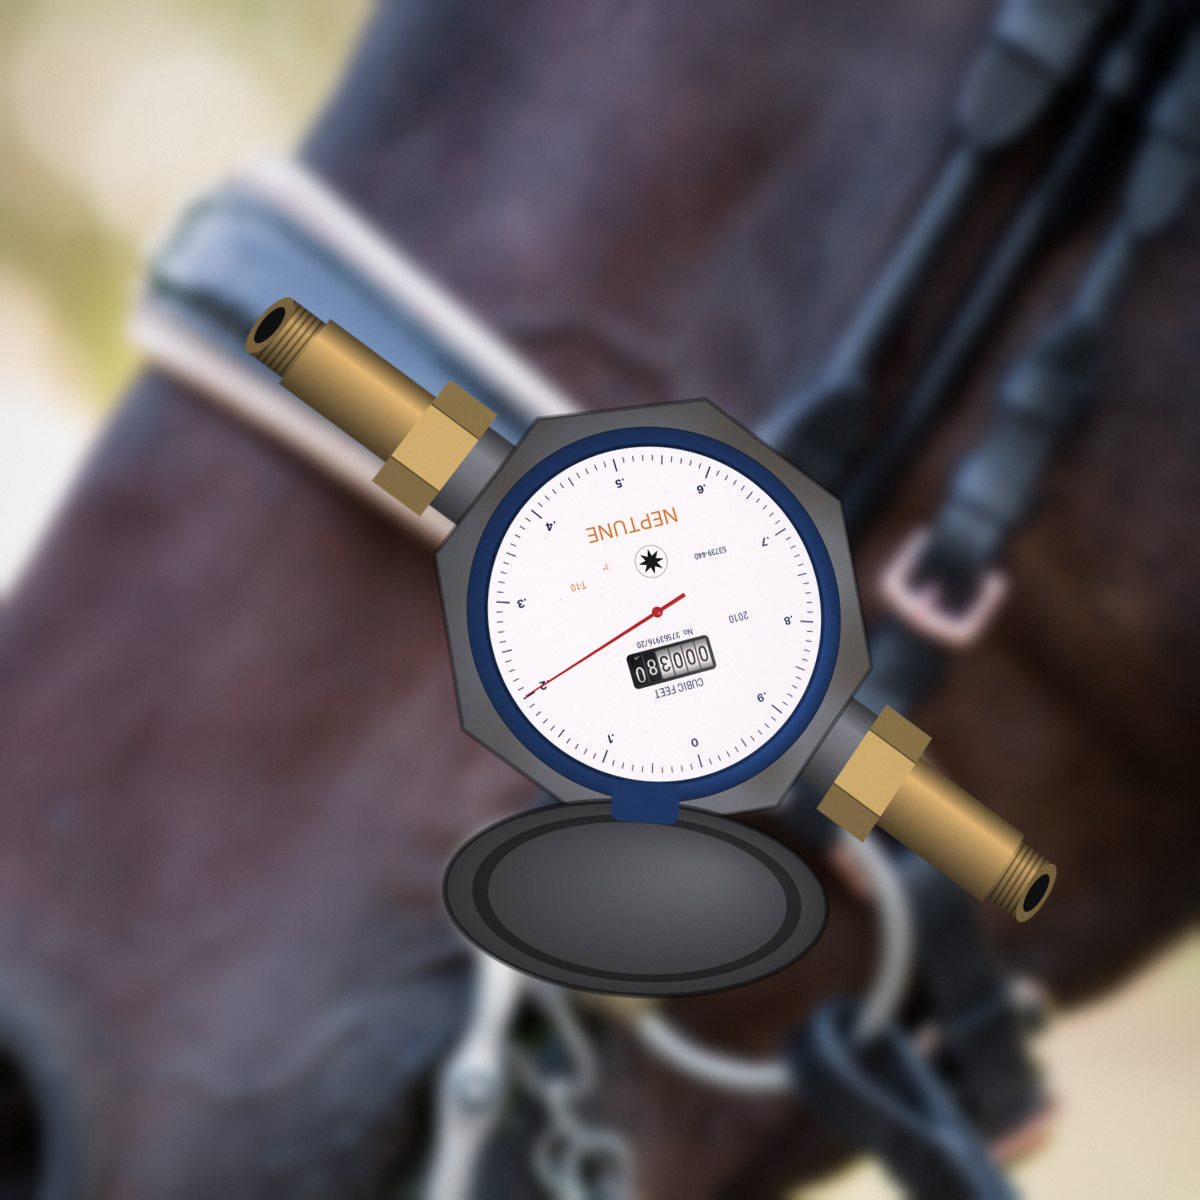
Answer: 380.20; ft³
